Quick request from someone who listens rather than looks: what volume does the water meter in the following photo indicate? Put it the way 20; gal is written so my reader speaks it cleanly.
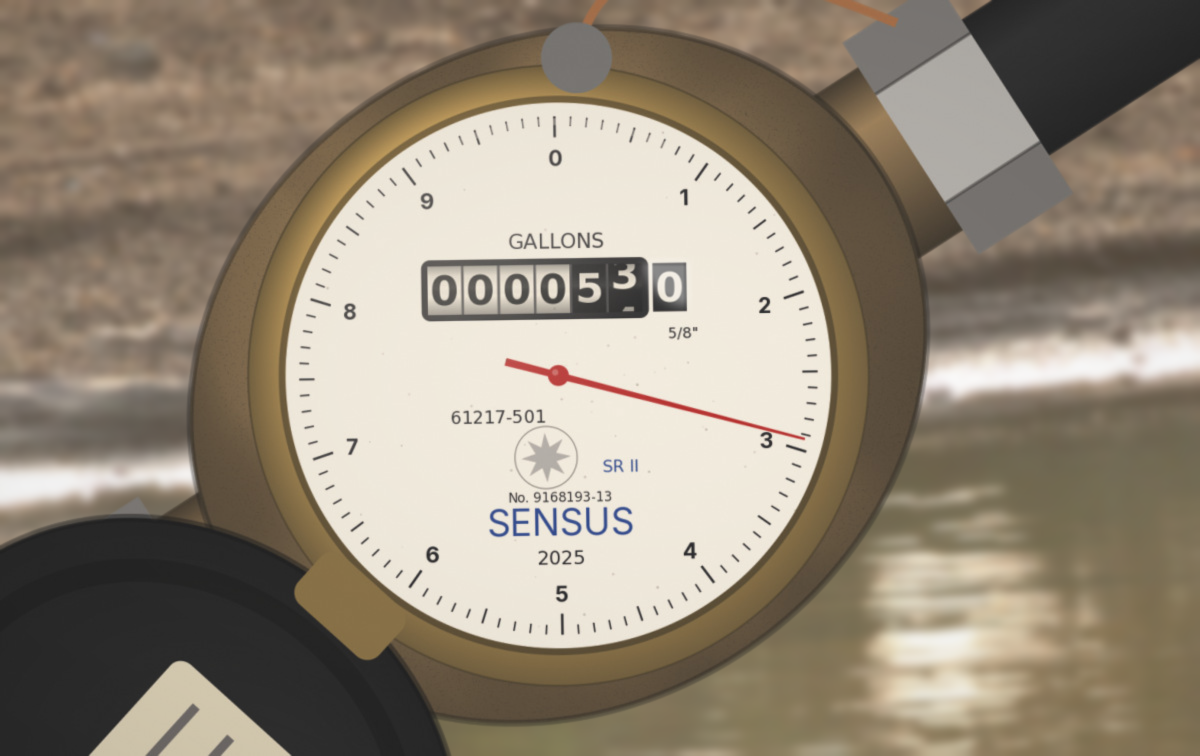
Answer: 532.9; gal
